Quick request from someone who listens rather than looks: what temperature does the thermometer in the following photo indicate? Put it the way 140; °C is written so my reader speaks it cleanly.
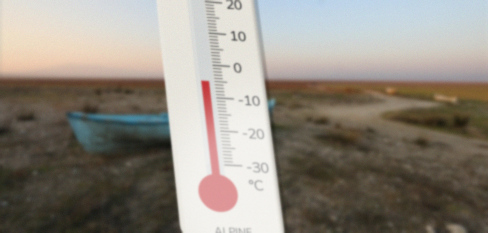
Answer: -5; °C
